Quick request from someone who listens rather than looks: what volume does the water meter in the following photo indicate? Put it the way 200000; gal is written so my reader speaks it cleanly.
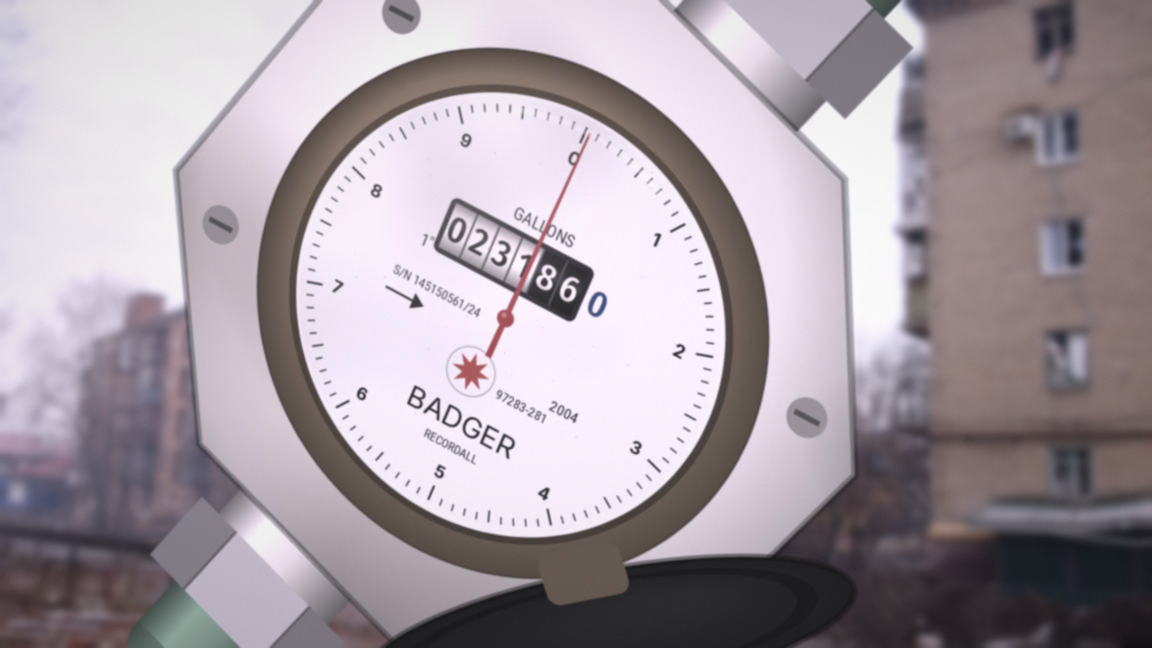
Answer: 231860.0; gal
